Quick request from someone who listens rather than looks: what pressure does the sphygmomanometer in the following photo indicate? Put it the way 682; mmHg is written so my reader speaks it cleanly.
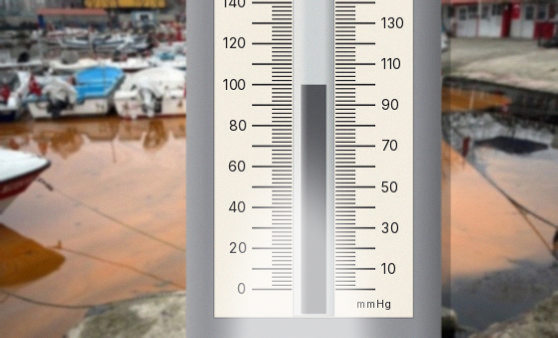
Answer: 100; mmHg
